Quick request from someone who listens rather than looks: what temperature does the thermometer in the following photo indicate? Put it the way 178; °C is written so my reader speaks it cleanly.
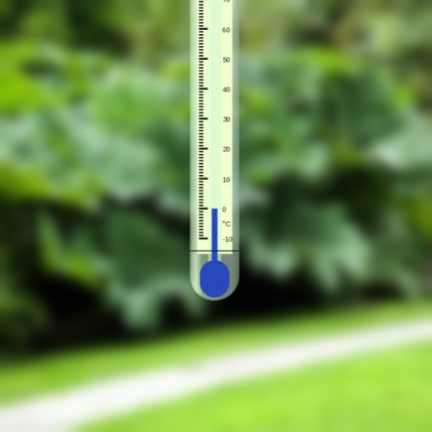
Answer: 0; °C
